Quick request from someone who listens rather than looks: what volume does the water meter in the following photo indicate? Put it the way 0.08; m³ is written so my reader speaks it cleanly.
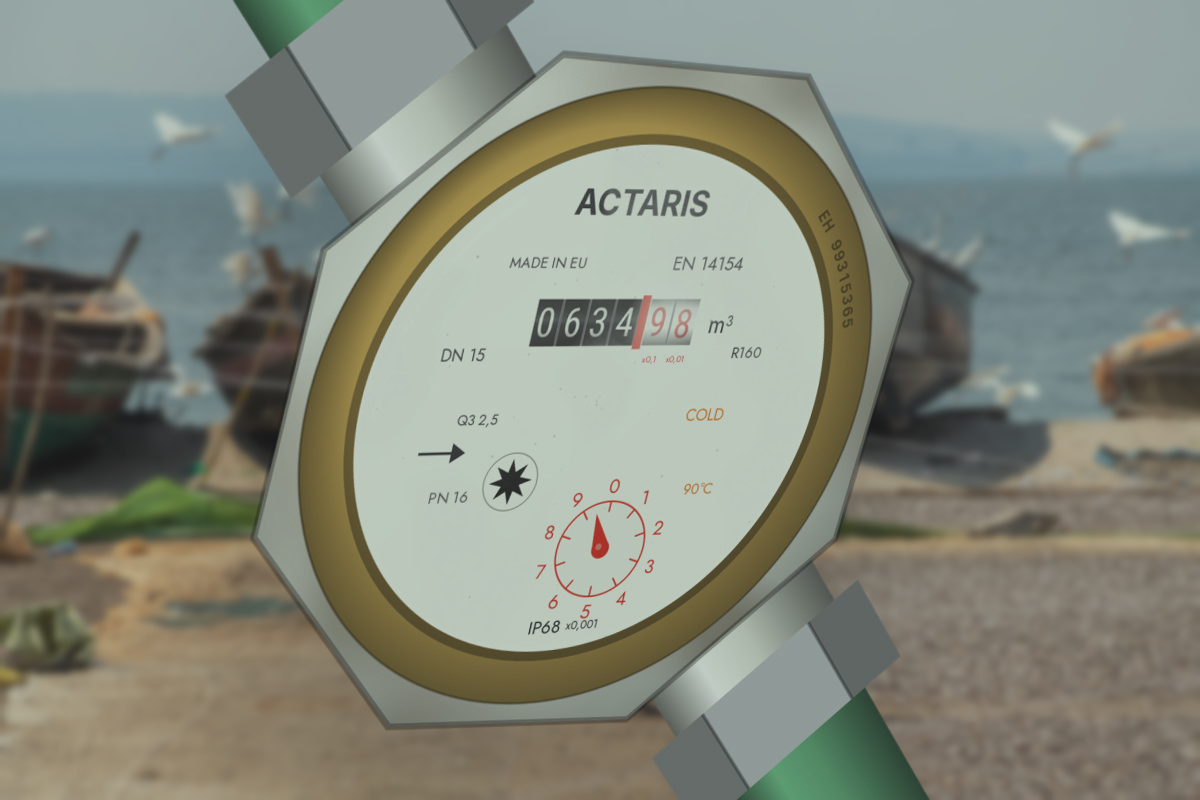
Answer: 634.979; m³
